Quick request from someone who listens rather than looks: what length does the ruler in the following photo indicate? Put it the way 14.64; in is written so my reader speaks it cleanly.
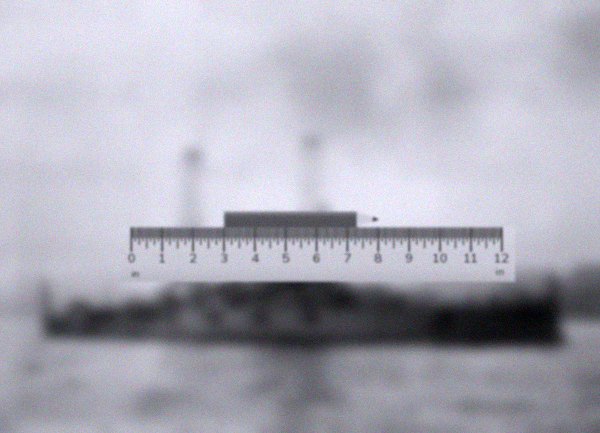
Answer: 5; in
